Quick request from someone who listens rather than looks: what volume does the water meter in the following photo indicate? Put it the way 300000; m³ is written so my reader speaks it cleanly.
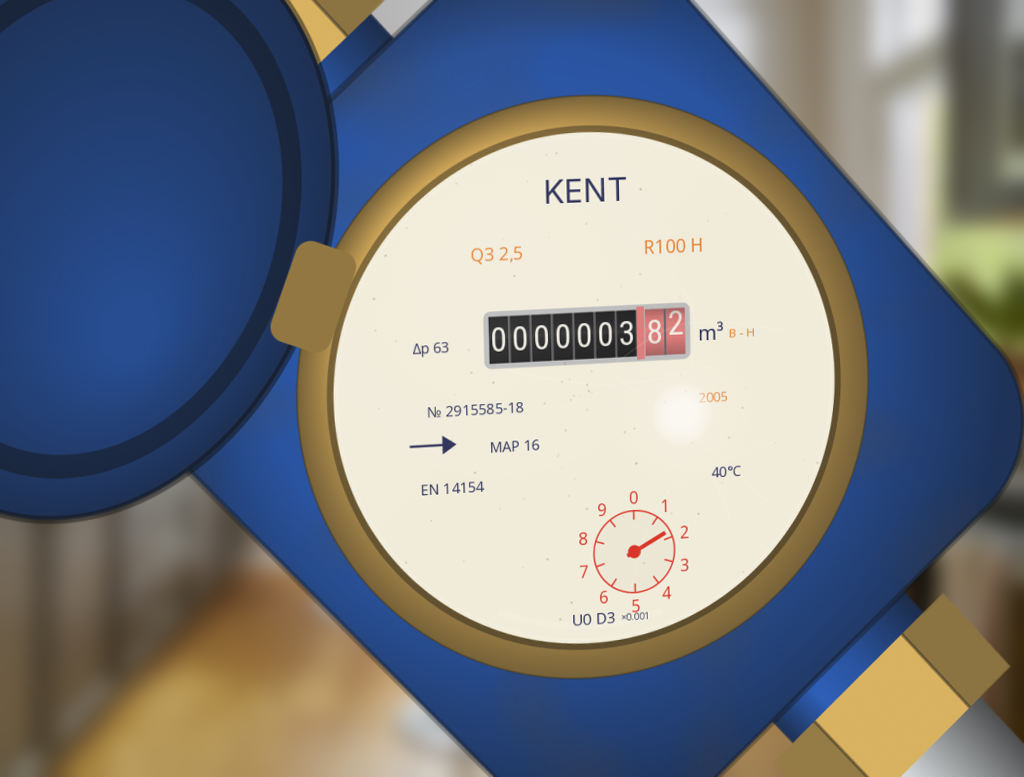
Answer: 3.821; m³
